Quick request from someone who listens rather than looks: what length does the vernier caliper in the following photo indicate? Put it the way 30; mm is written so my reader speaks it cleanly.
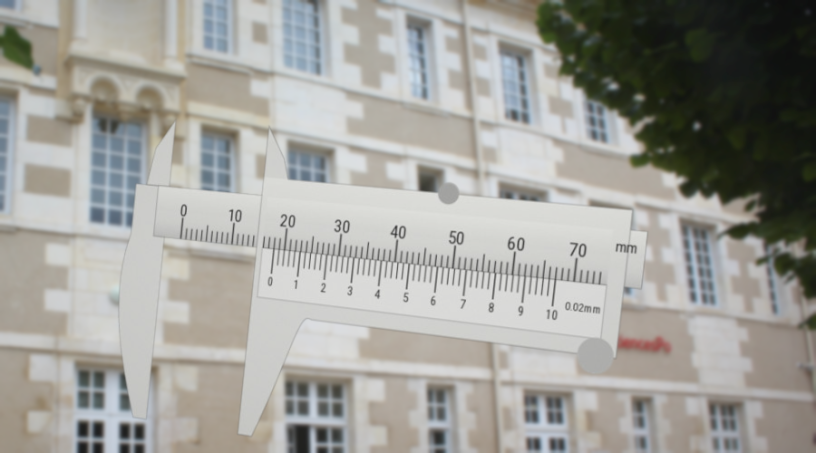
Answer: 18.0; mm
